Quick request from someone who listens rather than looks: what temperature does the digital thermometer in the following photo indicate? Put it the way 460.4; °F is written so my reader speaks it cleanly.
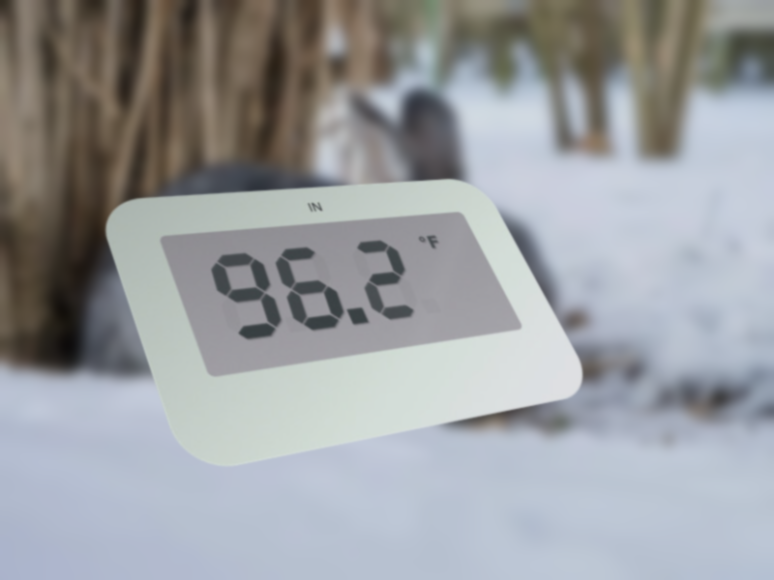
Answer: 96.2; °F
